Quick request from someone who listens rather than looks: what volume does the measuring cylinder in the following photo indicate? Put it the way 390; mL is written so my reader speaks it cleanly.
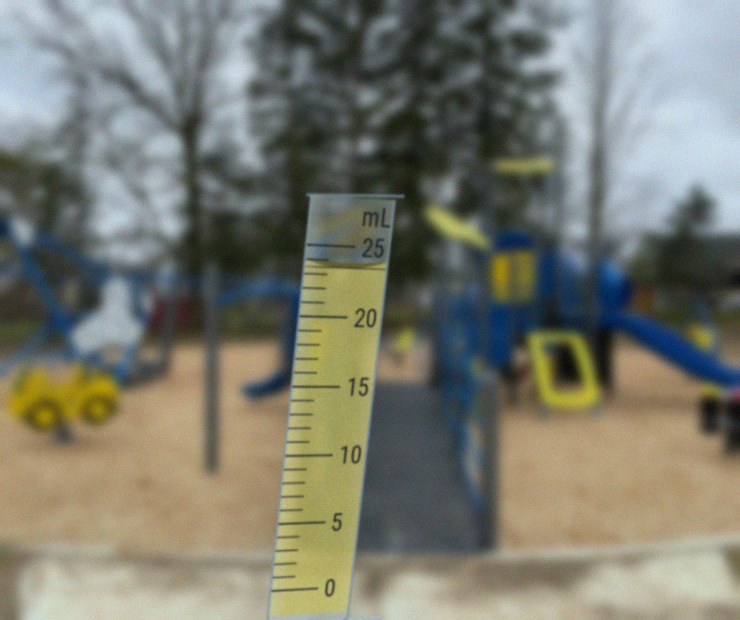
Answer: 23.5; mL
